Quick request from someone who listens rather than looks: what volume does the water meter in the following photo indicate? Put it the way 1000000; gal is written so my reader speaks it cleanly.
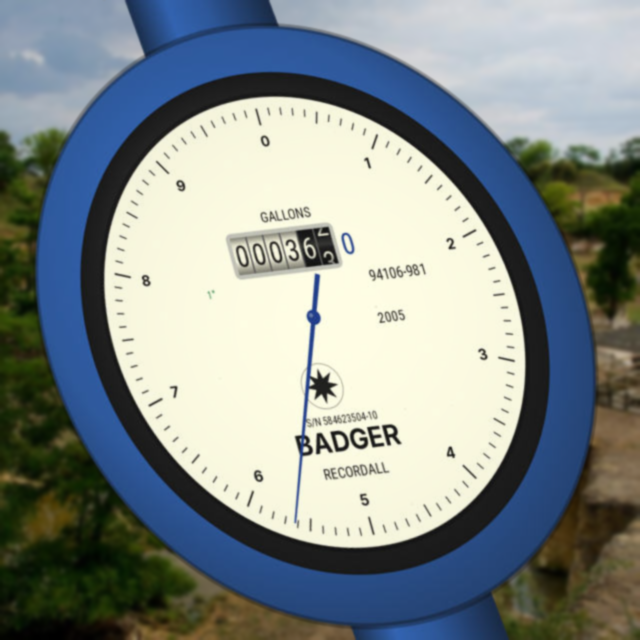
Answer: 3625.6; gal
